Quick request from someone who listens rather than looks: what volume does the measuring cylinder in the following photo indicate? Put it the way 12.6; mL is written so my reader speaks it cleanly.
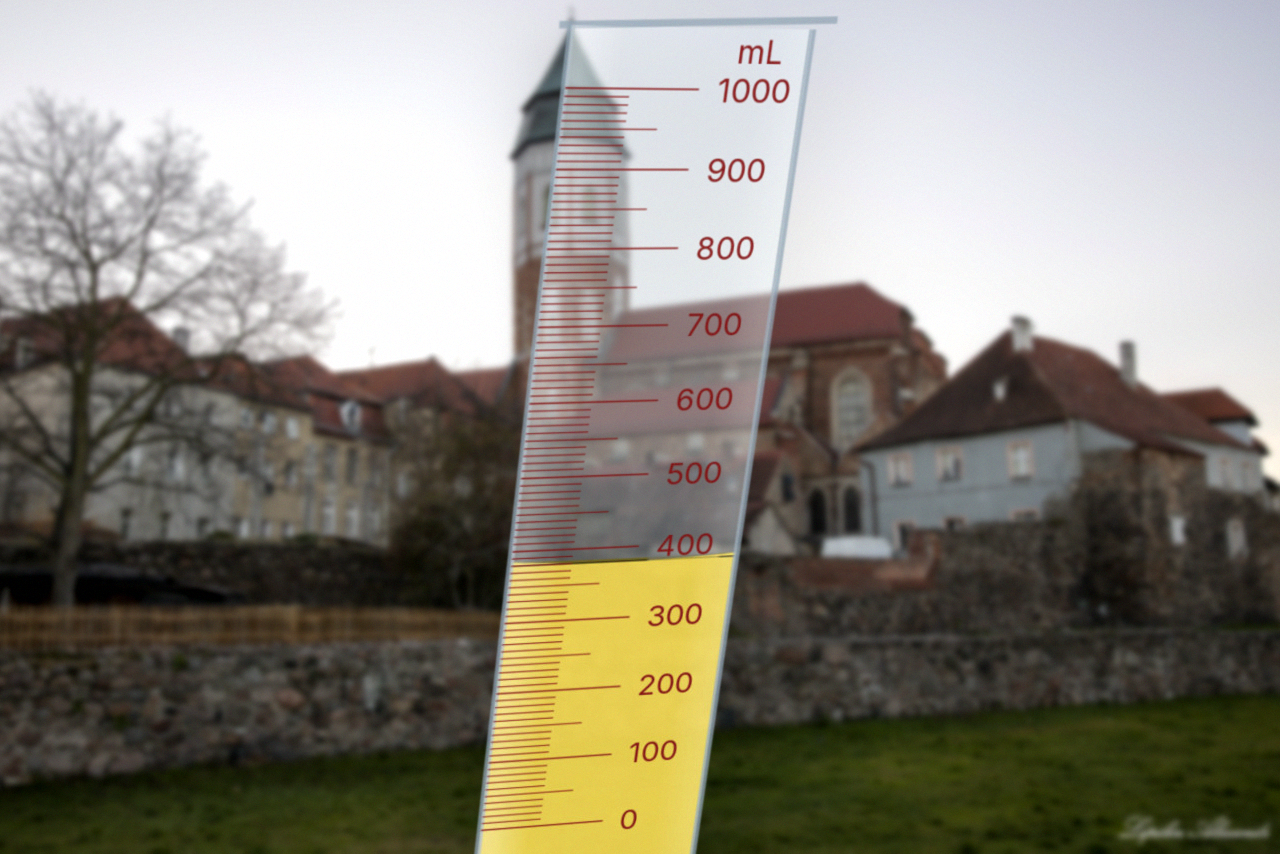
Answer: 380; mL
